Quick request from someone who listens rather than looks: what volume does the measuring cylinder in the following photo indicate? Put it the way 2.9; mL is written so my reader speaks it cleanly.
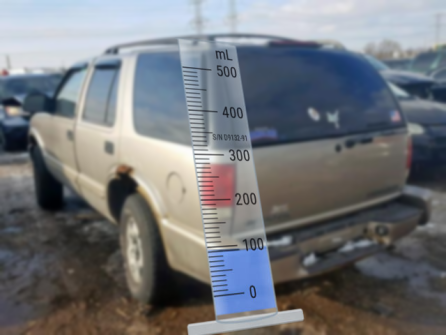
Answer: 90; mL
